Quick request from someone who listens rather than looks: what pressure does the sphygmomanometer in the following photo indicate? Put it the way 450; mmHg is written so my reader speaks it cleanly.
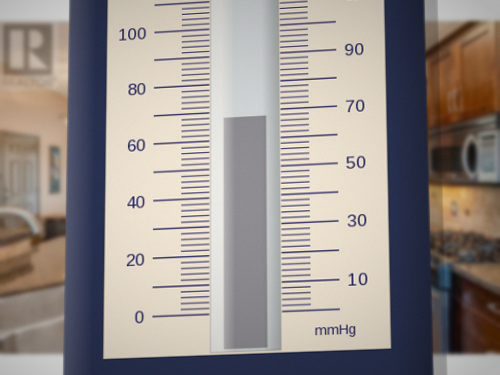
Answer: 68; mmHg
